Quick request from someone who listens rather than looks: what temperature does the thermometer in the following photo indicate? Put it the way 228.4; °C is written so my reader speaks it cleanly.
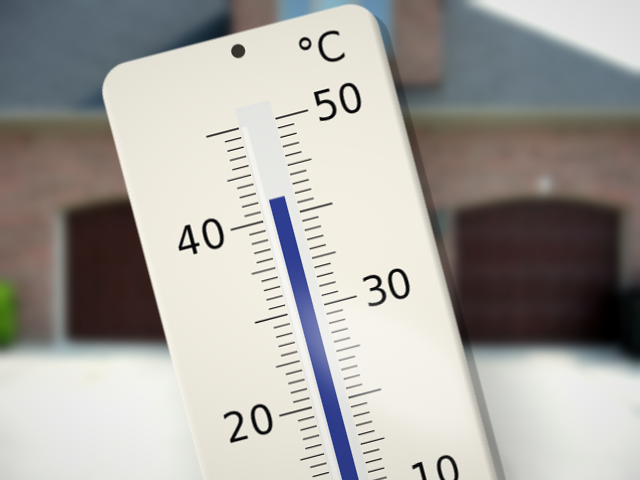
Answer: 42; °C
